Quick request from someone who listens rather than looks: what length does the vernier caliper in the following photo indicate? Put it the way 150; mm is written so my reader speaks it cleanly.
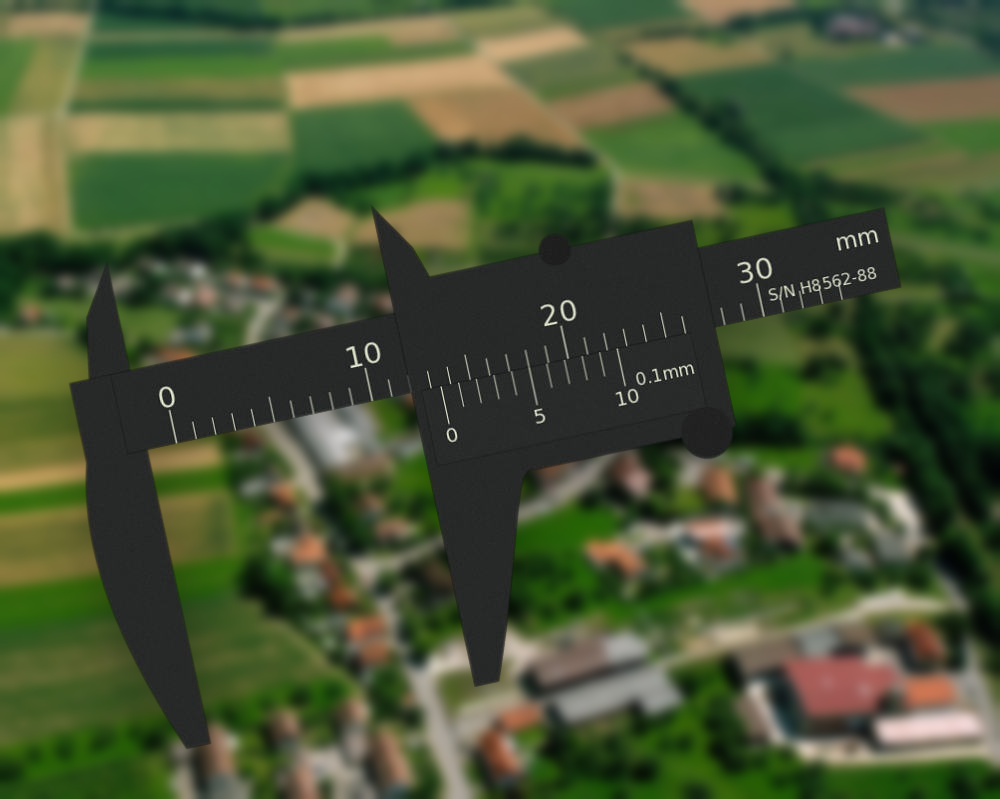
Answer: 13.5; mm
